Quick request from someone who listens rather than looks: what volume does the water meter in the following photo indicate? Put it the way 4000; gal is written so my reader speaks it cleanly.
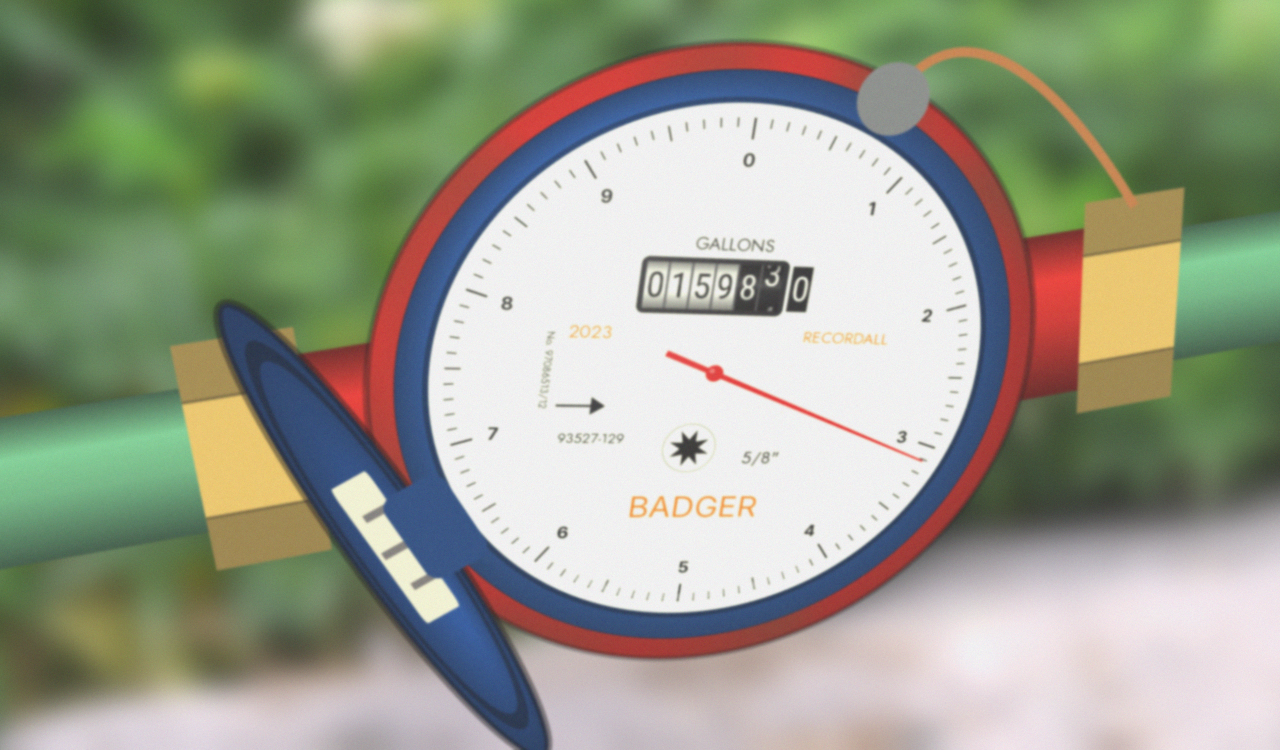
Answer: 159833.1; gal
